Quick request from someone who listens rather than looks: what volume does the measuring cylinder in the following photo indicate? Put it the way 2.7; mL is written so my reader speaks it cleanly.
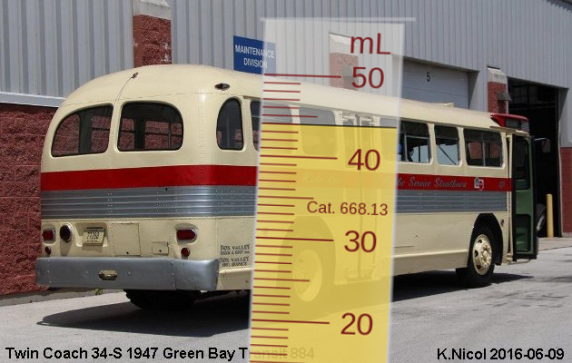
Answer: 44; mL
